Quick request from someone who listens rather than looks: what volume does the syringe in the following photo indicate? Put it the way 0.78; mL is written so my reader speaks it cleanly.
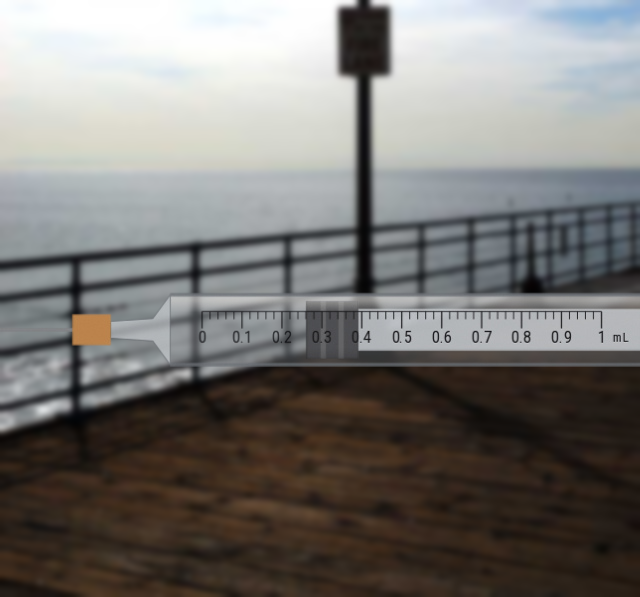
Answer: 0.26; mL
